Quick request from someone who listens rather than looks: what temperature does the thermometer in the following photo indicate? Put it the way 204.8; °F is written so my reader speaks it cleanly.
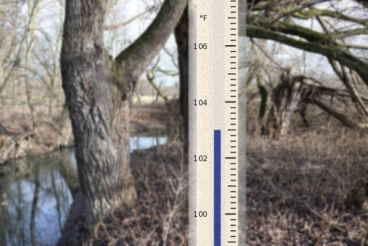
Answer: 103; °F
